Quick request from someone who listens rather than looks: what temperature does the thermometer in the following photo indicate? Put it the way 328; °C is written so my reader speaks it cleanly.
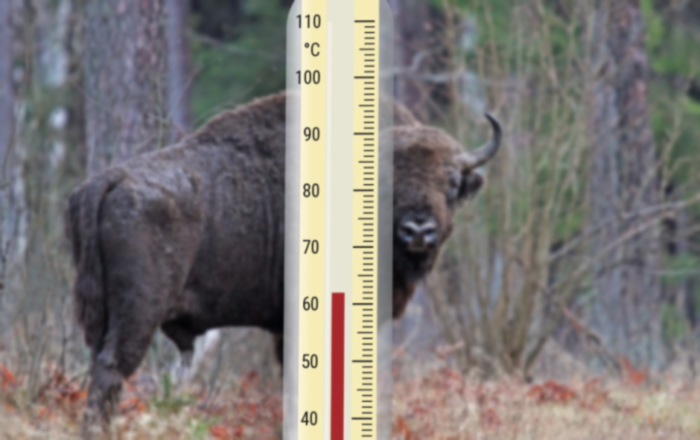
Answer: 62; °C
